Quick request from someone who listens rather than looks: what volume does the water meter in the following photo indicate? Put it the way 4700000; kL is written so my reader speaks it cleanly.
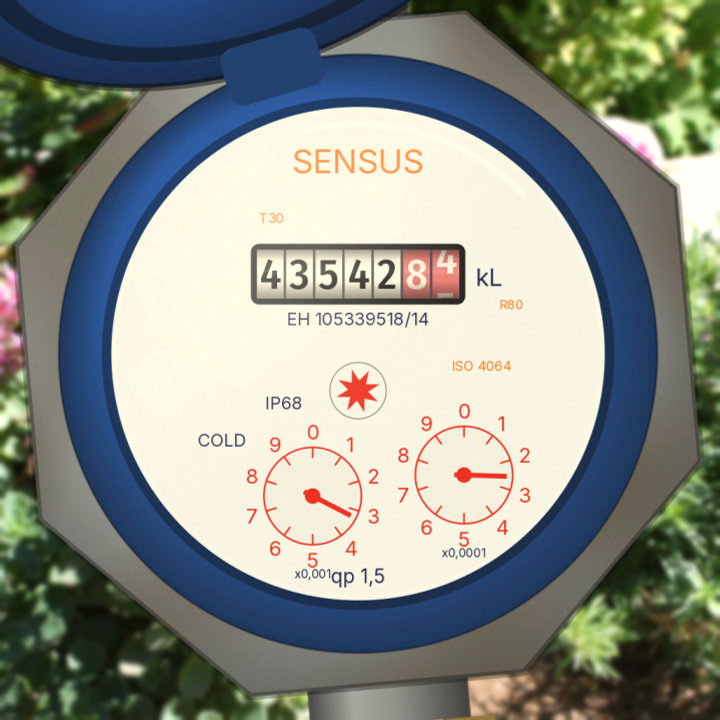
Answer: 43542.8432; kL
